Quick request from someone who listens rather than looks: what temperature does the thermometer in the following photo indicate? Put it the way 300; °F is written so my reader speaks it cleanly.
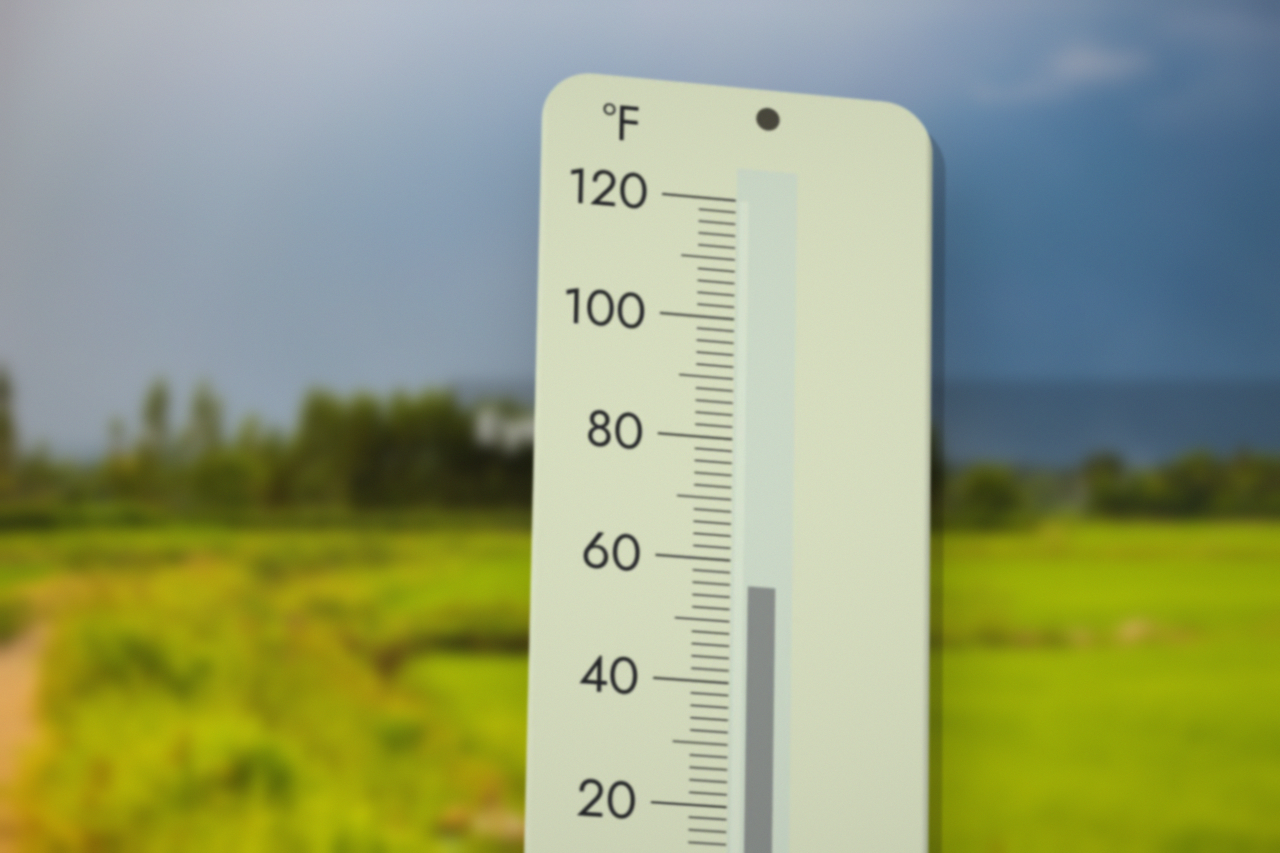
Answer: 56; °F
